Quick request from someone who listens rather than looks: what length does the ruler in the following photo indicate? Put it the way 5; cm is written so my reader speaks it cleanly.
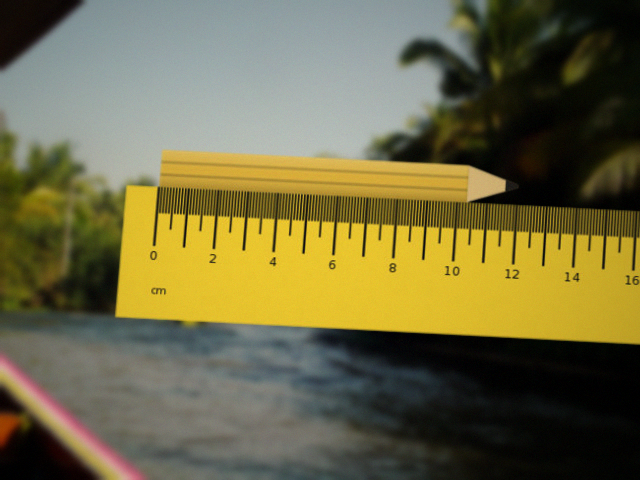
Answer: 12; cm
